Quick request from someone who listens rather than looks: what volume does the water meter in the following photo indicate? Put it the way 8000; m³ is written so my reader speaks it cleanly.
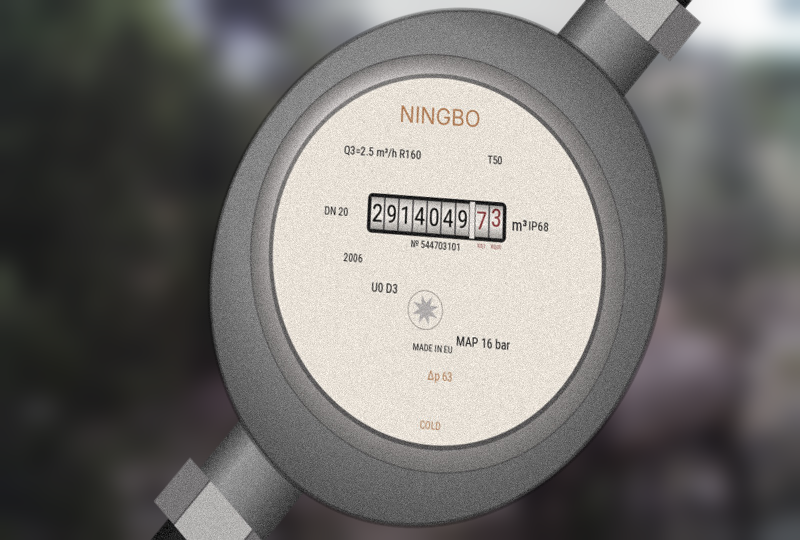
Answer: 2914049.73; m³
